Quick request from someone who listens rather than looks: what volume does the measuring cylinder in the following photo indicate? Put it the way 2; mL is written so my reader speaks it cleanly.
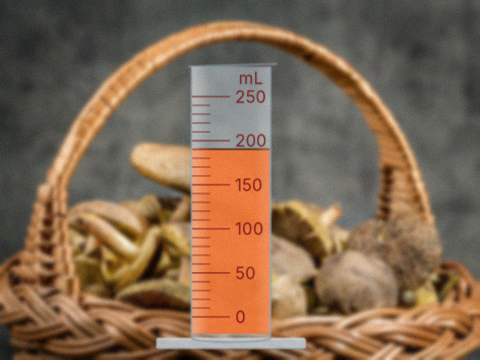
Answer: 190; mL
